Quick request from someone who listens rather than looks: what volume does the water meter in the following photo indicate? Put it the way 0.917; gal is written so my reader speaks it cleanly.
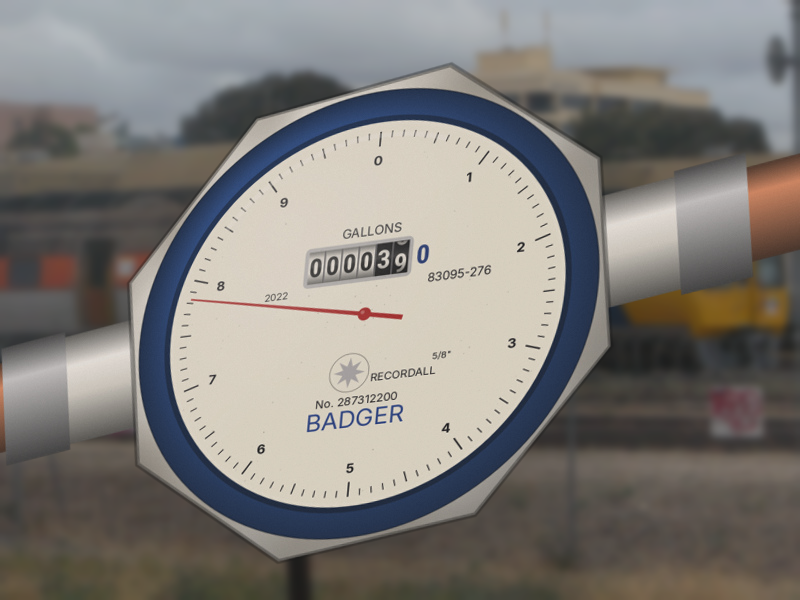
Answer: 387.8; gal
